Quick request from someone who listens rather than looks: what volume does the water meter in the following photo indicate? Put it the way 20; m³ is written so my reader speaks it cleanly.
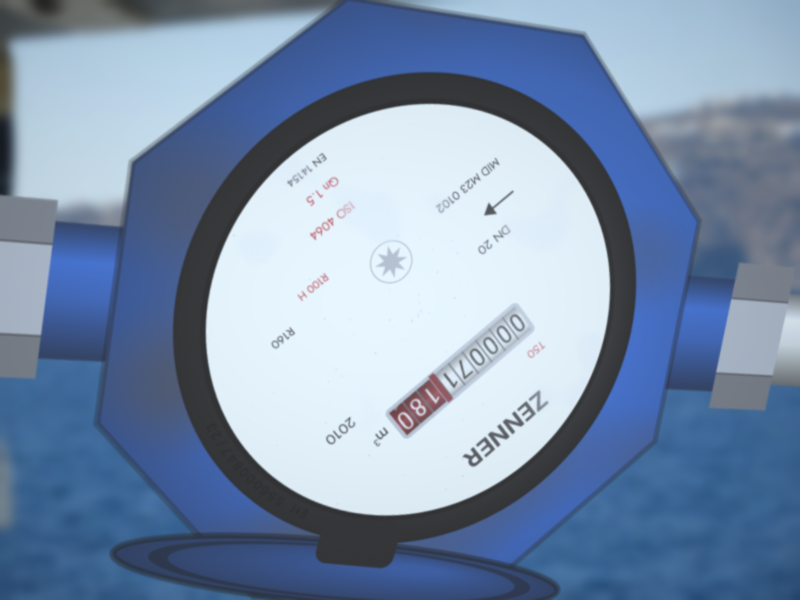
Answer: 71.180; m³
